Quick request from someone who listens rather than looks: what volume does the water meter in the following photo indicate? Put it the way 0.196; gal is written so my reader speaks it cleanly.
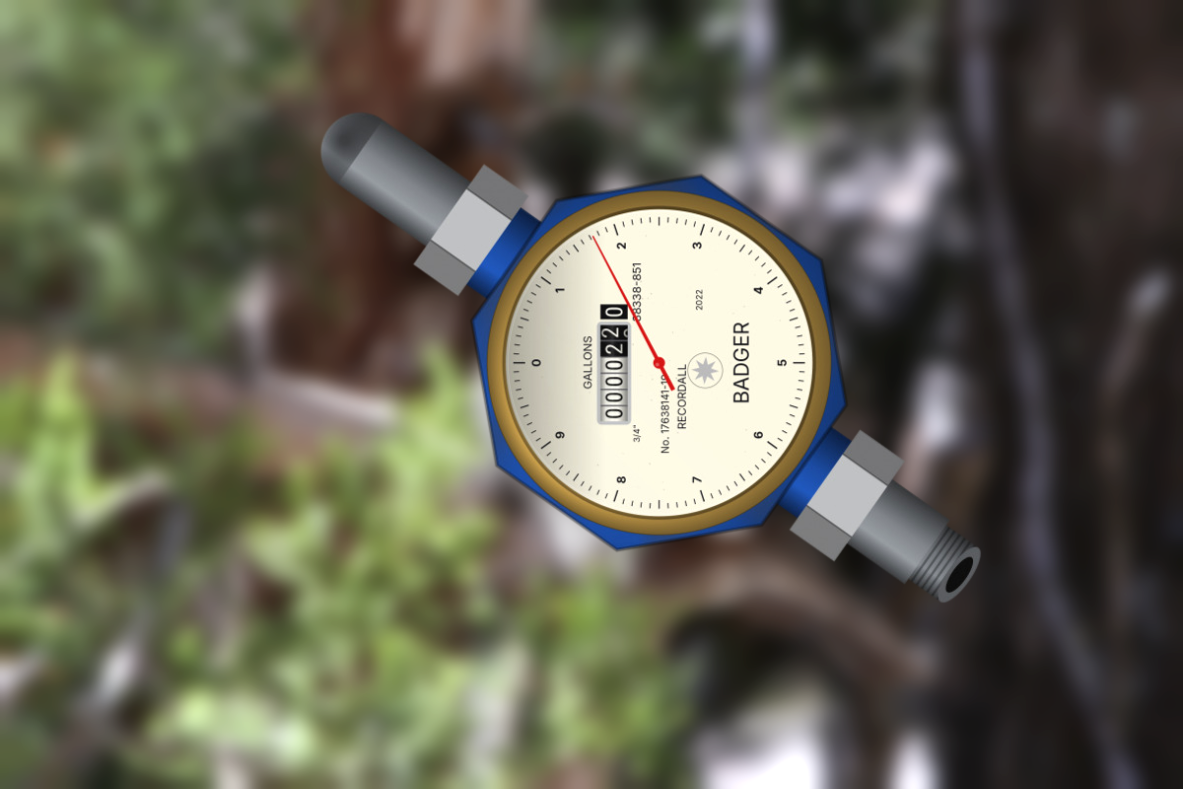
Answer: 221.7; gal
